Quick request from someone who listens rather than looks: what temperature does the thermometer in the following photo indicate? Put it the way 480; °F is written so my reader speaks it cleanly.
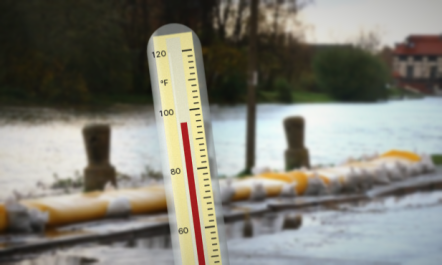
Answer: 96; °F
